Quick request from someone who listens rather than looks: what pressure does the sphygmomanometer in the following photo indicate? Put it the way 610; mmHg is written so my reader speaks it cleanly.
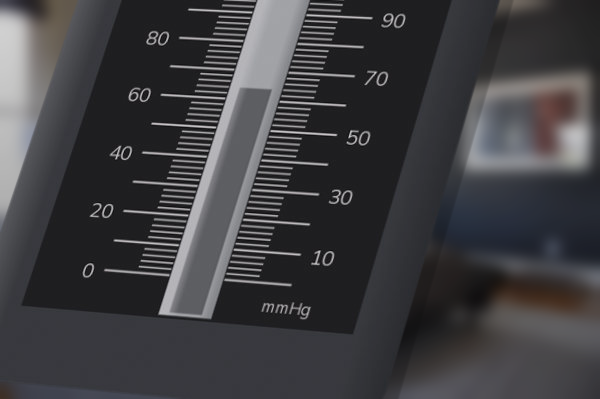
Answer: 64; mmHg
